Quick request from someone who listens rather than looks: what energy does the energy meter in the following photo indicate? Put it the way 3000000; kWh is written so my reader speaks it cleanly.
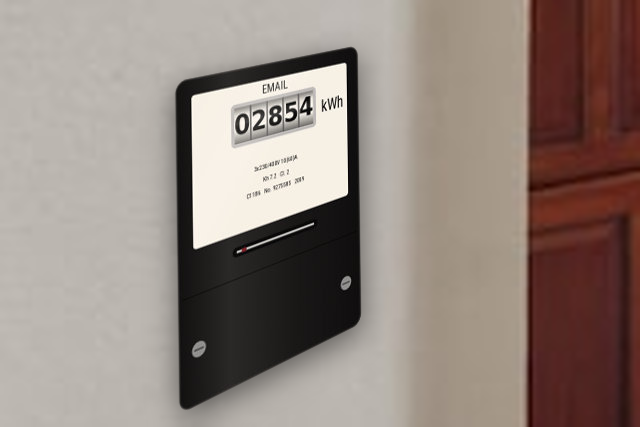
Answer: 2854; kWh
